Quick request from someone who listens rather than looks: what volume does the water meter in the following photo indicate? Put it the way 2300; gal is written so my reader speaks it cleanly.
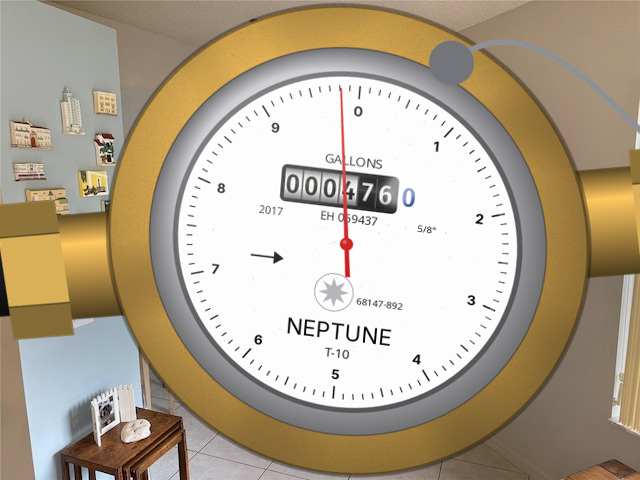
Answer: 4759.8; gal
